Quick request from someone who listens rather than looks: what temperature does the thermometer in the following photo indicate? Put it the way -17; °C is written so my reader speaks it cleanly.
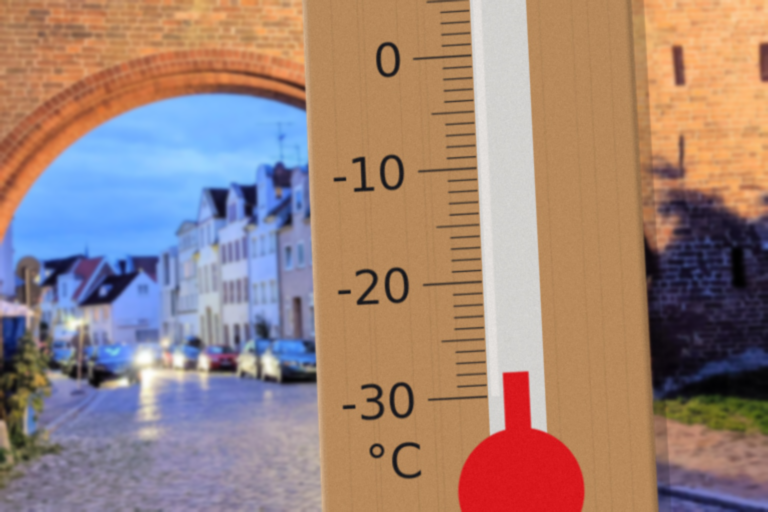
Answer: -28; °C
